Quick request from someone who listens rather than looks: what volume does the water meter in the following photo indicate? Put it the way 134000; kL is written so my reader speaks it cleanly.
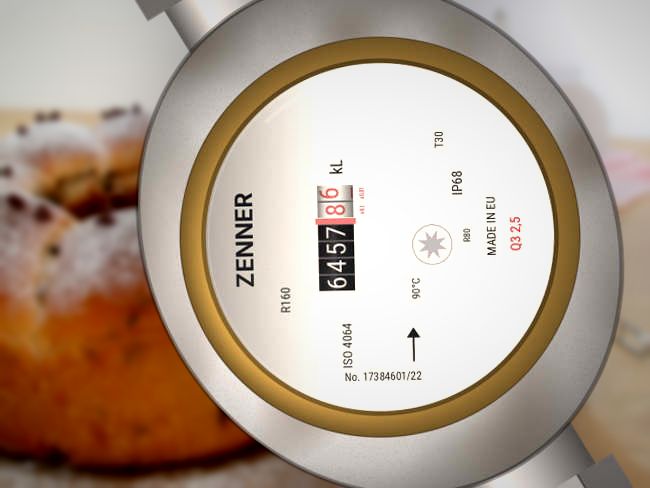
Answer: 6457.86; kL
